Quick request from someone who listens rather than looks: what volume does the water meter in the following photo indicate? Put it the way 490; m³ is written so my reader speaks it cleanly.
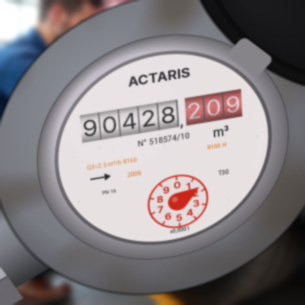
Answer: 90428.2091; m³
